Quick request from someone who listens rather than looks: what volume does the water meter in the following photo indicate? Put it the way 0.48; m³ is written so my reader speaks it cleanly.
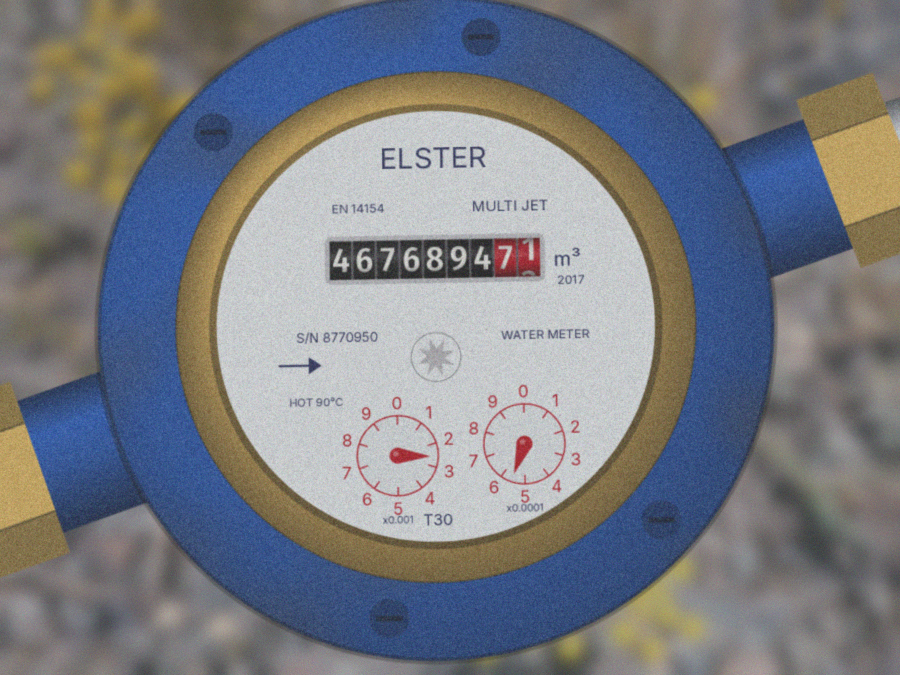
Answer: 4676894.7125; m³
